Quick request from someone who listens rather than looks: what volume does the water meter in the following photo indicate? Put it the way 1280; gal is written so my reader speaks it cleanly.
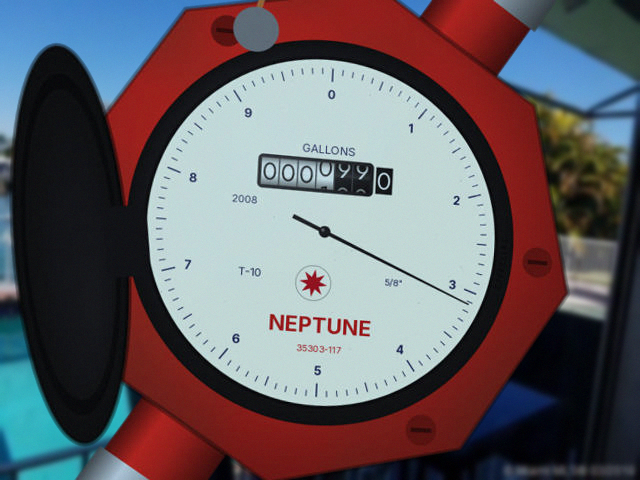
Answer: 993.1; gal
